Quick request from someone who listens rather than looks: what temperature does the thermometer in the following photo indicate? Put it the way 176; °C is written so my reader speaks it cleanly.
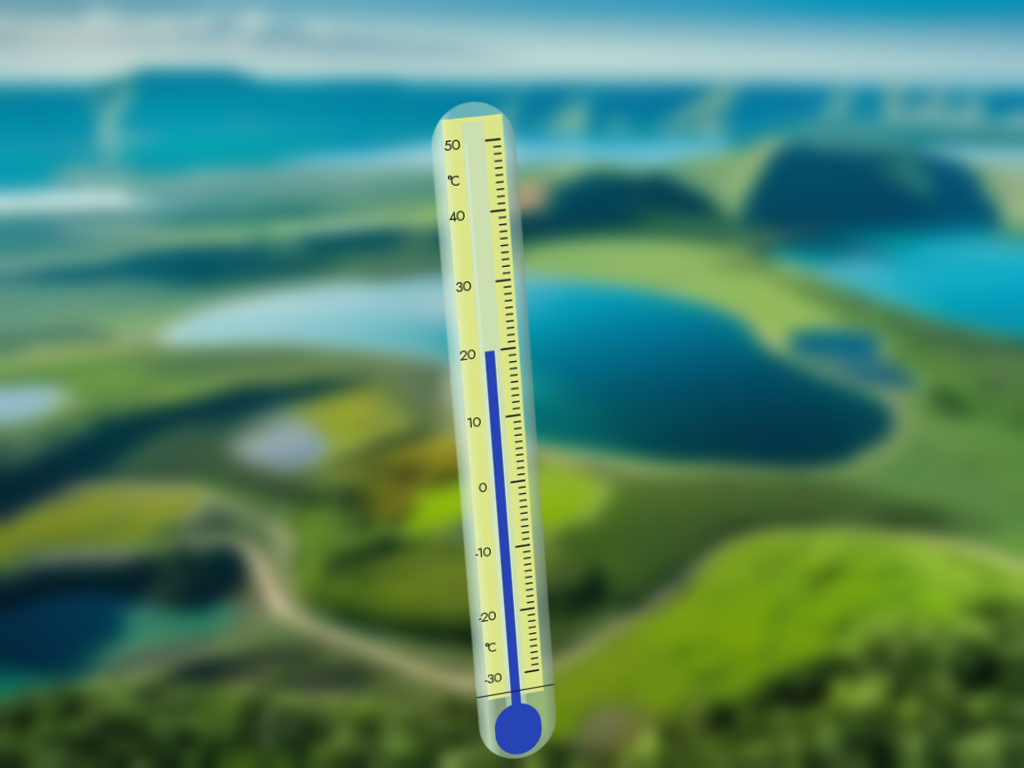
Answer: 20; °C
